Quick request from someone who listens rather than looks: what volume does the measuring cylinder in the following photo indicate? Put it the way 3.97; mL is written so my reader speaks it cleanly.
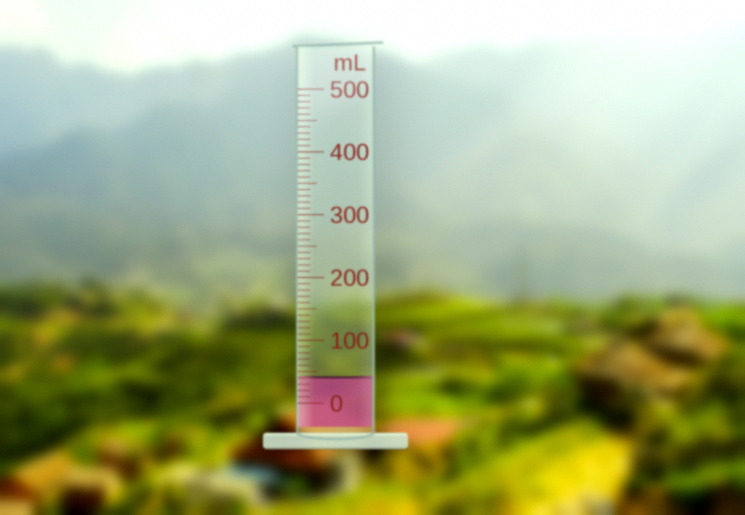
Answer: 40; mL
